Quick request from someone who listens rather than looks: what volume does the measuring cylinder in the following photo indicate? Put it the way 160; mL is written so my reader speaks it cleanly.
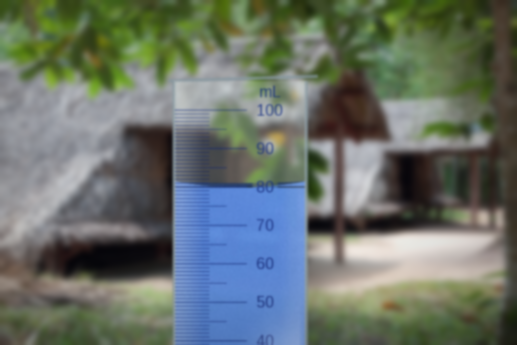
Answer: 80; mL
